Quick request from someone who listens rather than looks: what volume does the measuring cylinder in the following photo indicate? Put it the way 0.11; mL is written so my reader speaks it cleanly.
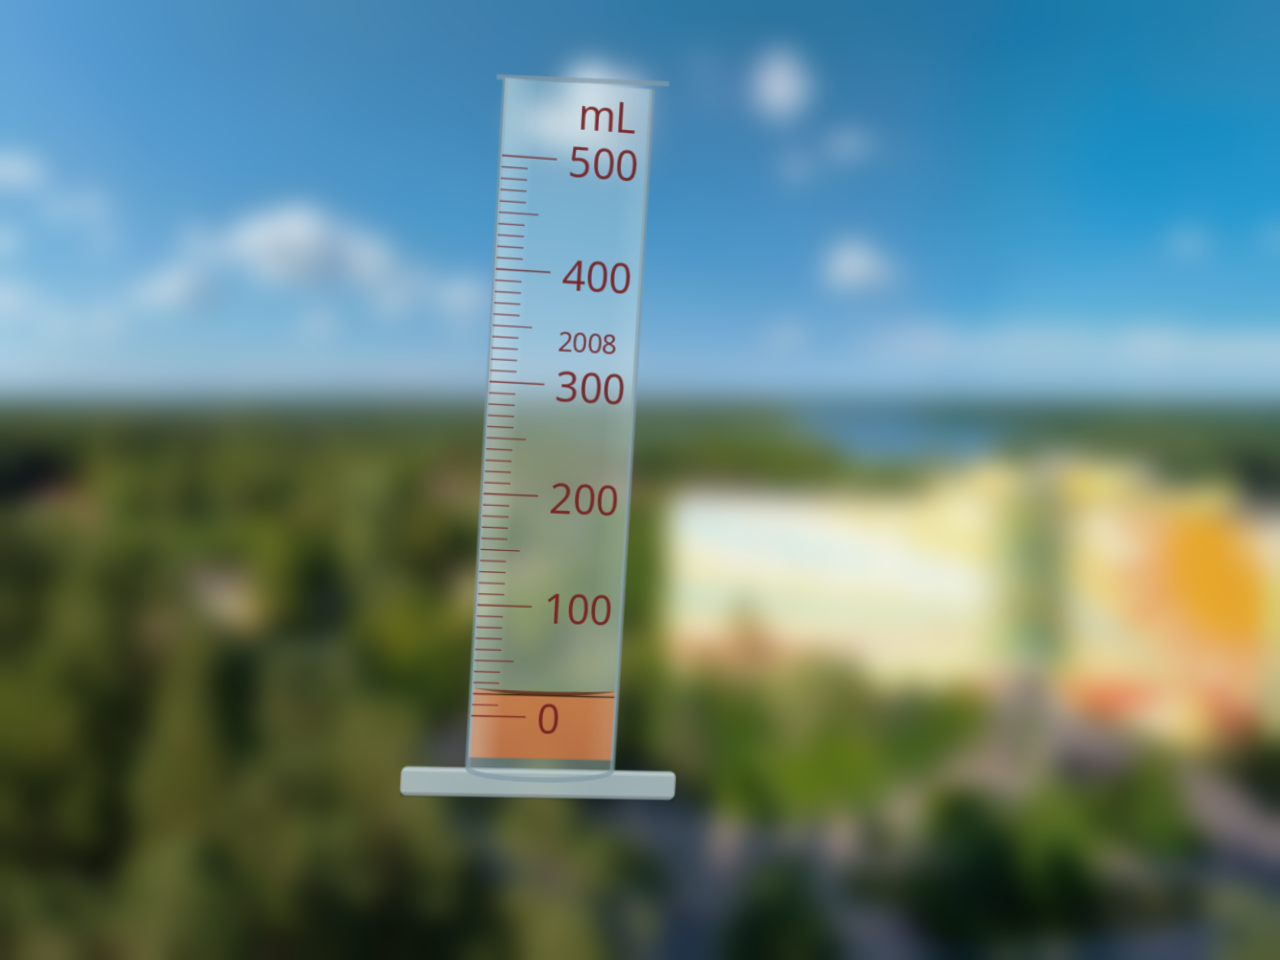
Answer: 20; mL
